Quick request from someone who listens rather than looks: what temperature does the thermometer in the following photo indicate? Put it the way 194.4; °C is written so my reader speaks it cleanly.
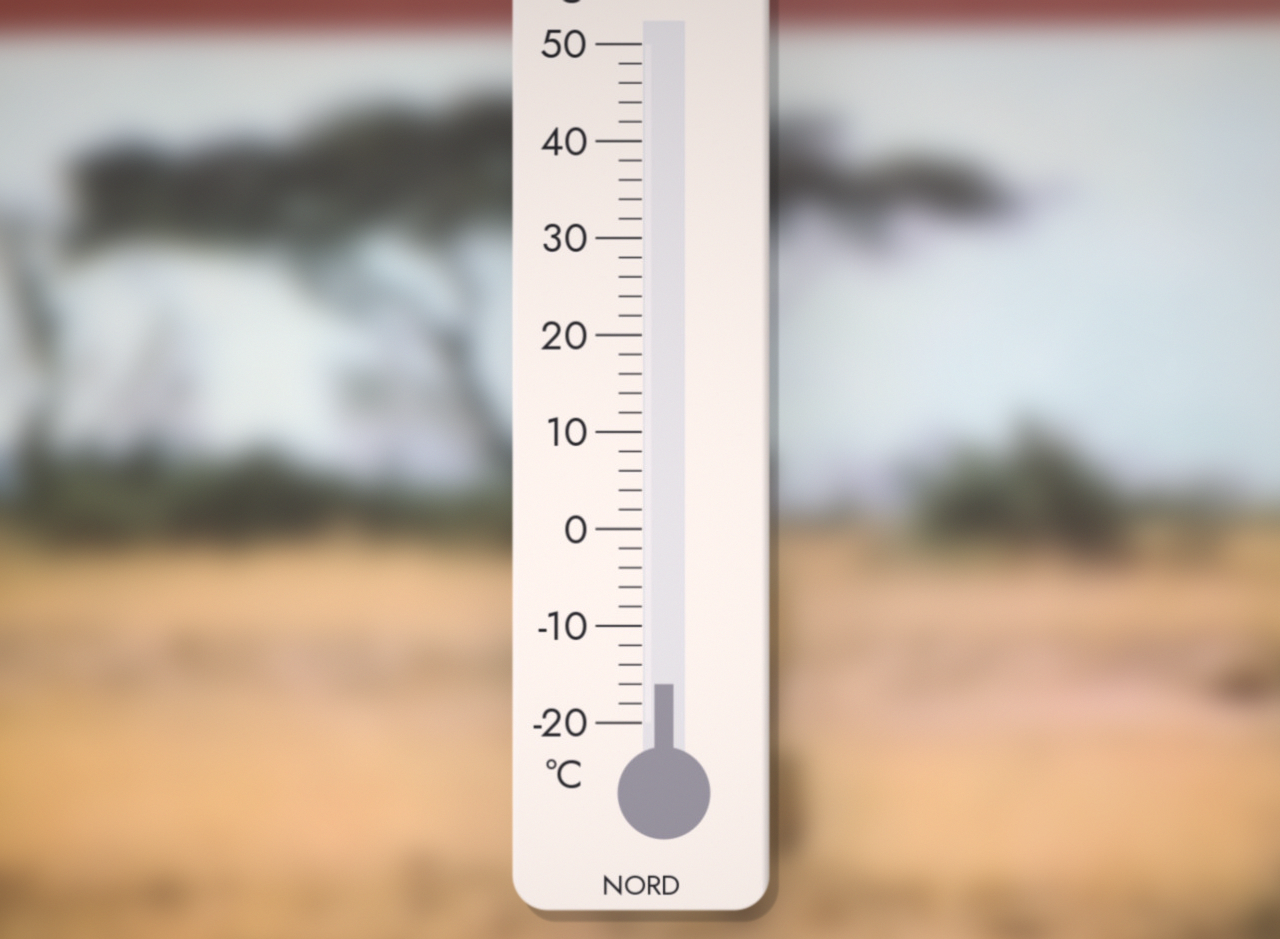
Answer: -16; °C
